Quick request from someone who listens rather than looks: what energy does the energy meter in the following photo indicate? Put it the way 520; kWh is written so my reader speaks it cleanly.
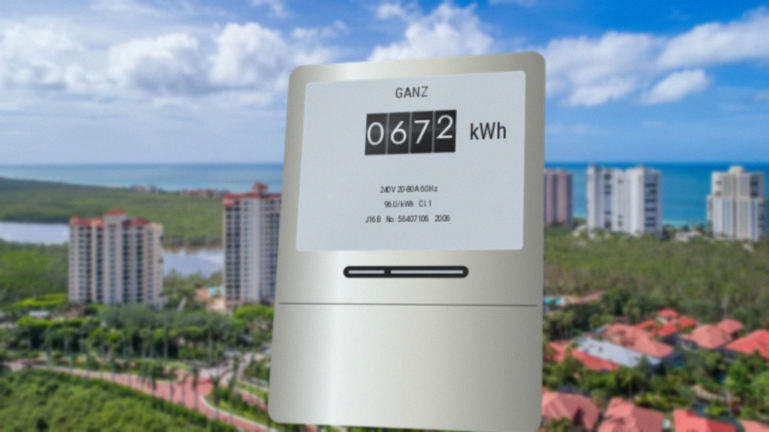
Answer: 672; kWh
